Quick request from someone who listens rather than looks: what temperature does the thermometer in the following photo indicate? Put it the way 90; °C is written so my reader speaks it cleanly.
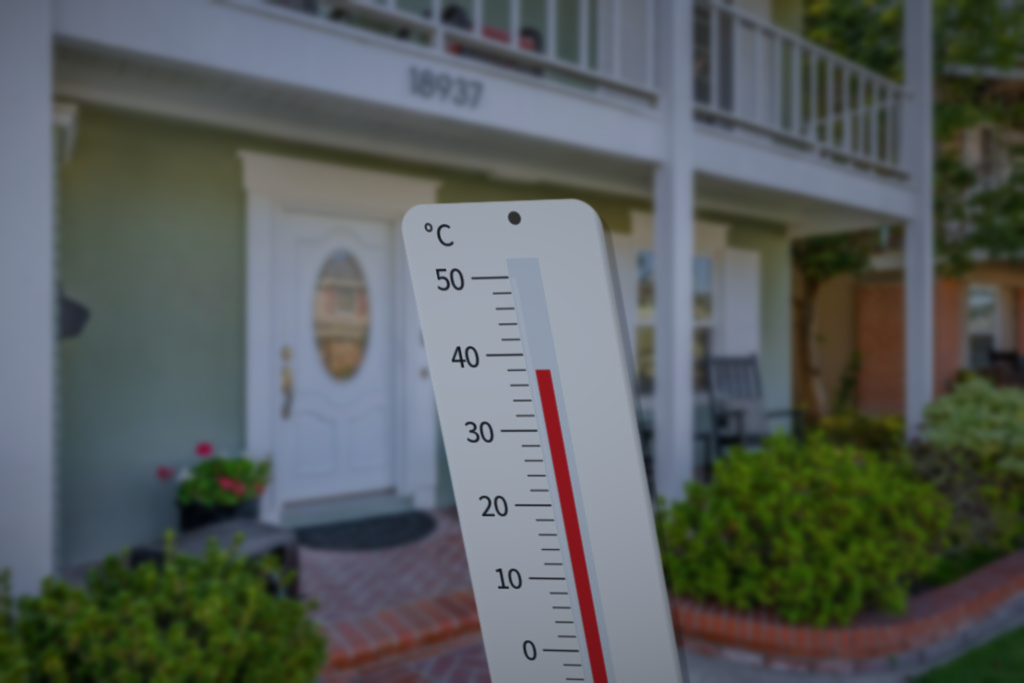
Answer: 38; °C
